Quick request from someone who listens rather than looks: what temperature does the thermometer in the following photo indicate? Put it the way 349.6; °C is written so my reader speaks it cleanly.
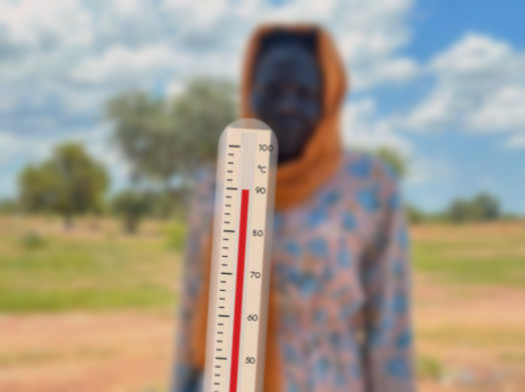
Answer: 90; °C
